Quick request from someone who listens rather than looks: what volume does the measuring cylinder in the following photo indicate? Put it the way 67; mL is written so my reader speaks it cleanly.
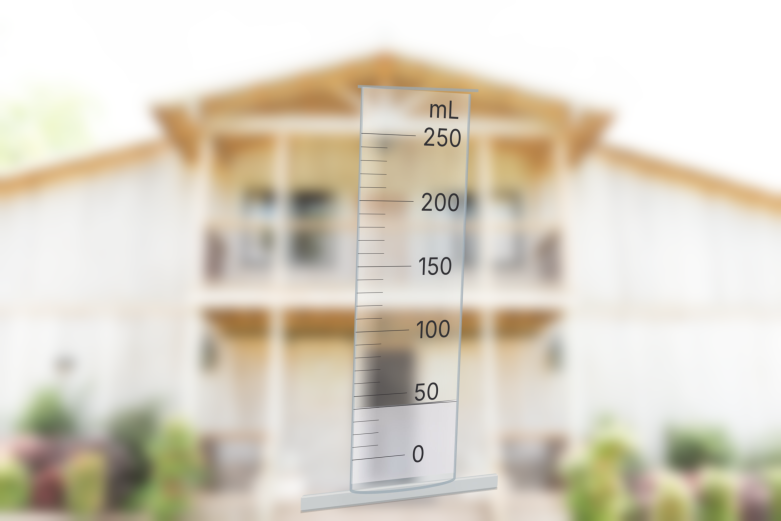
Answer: 40; mL
